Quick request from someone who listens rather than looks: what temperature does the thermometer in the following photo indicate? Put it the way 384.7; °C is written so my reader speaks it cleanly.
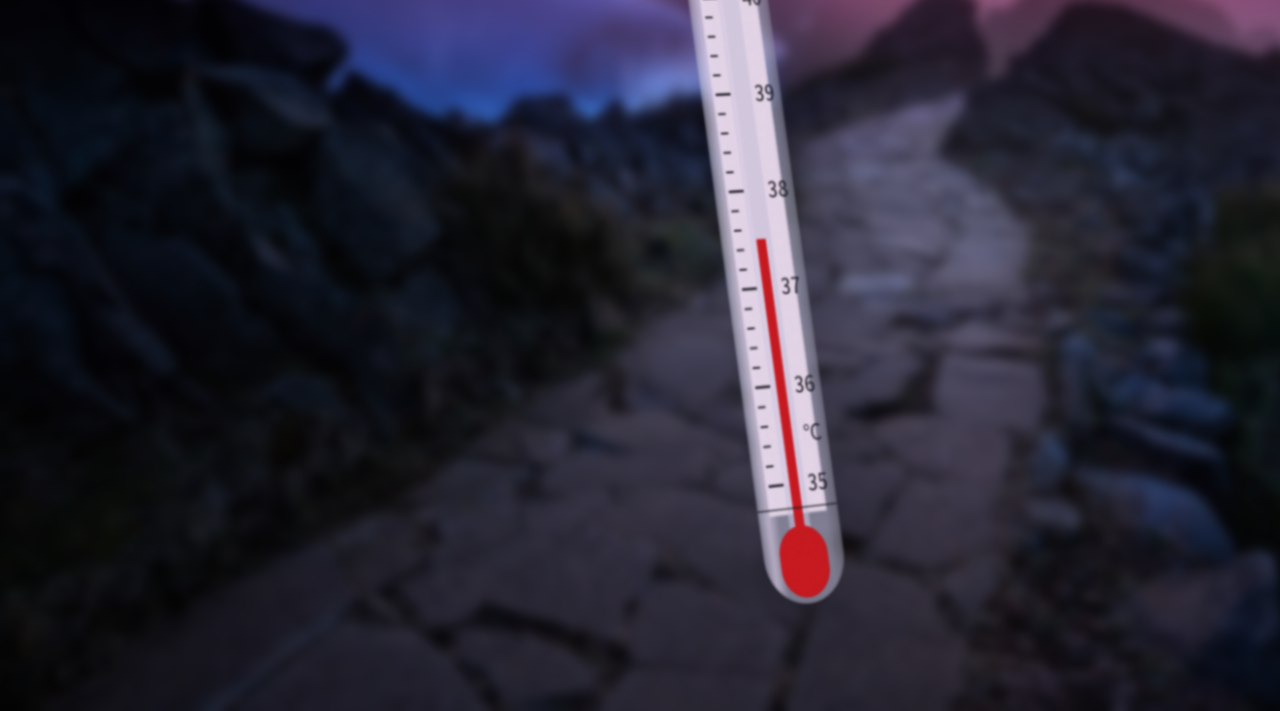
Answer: 37.5; °C
